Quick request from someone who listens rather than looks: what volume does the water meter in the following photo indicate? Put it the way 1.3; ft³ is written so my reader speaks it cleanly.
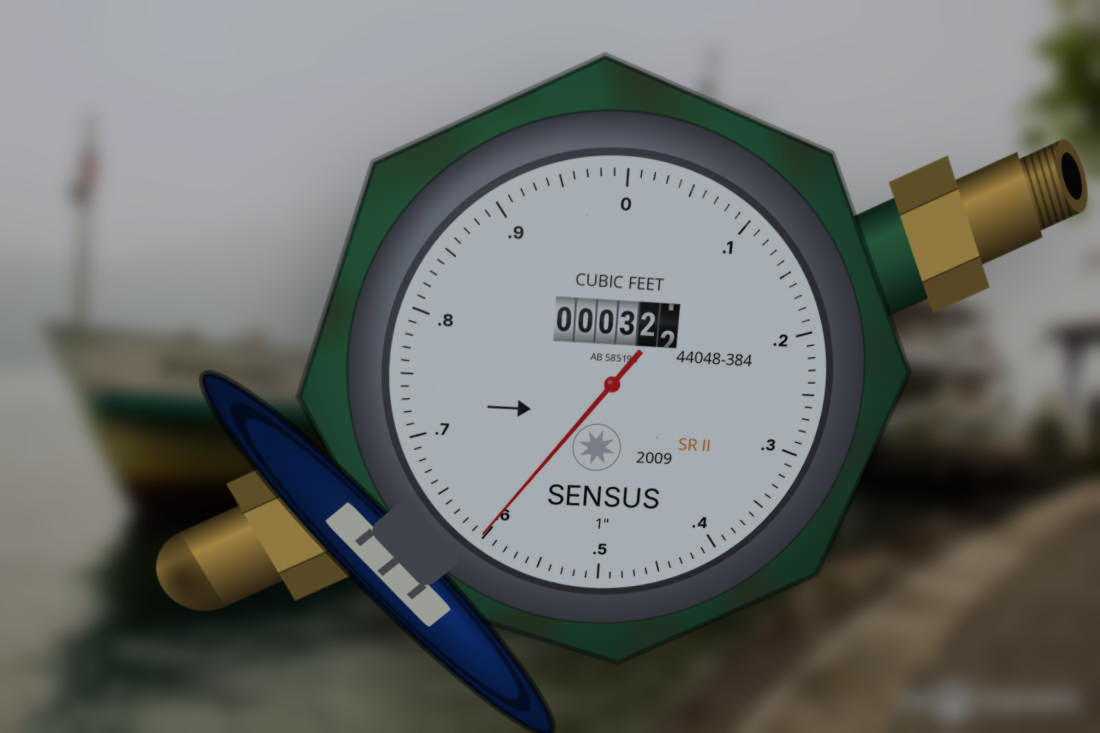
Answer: 321.60; ft³
